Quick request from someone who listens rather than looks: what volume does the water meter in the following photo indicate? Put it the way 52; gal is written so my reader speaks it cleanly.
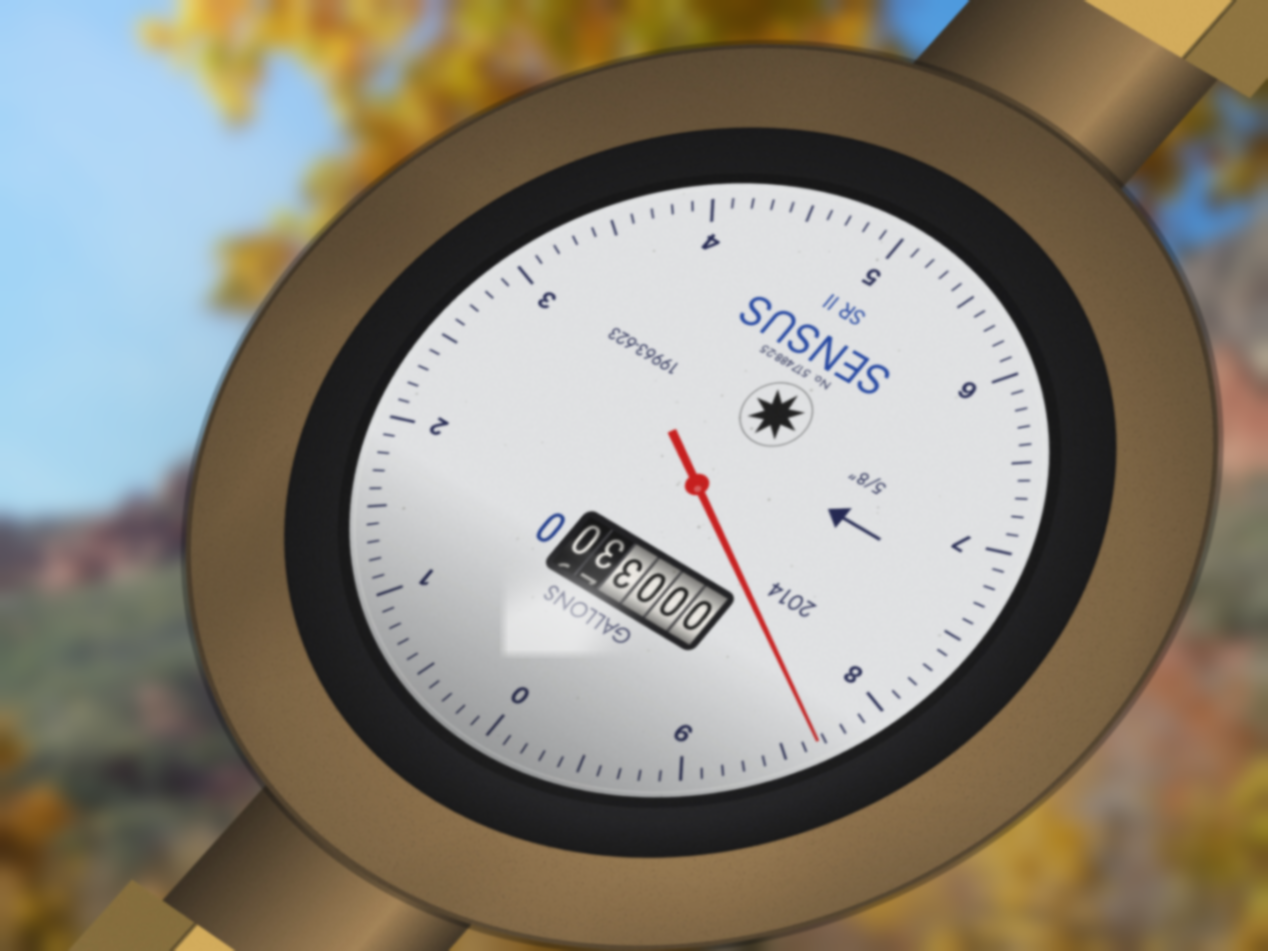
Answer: 3298.3; gal
